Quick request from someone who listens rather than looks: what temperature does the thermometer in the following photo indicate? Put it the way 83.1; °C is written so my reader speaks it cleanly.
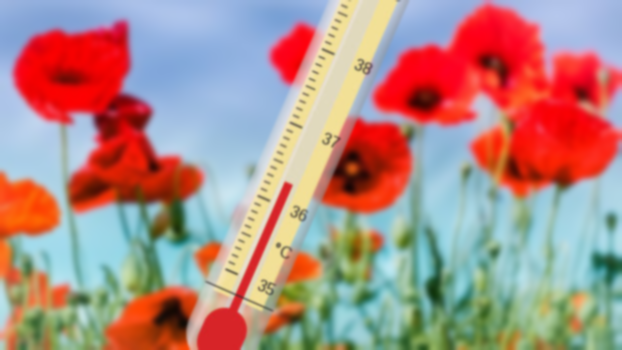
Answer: 36.3; °C
